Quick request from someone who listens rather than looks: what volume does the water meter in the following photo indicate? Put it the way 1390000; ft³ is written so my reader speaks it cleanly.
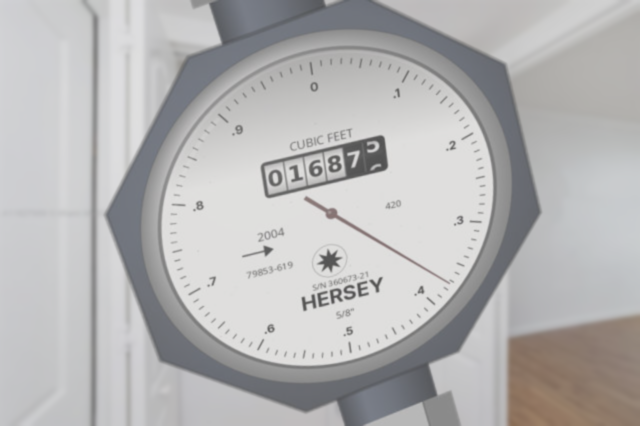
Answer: 16875.37; ft³
